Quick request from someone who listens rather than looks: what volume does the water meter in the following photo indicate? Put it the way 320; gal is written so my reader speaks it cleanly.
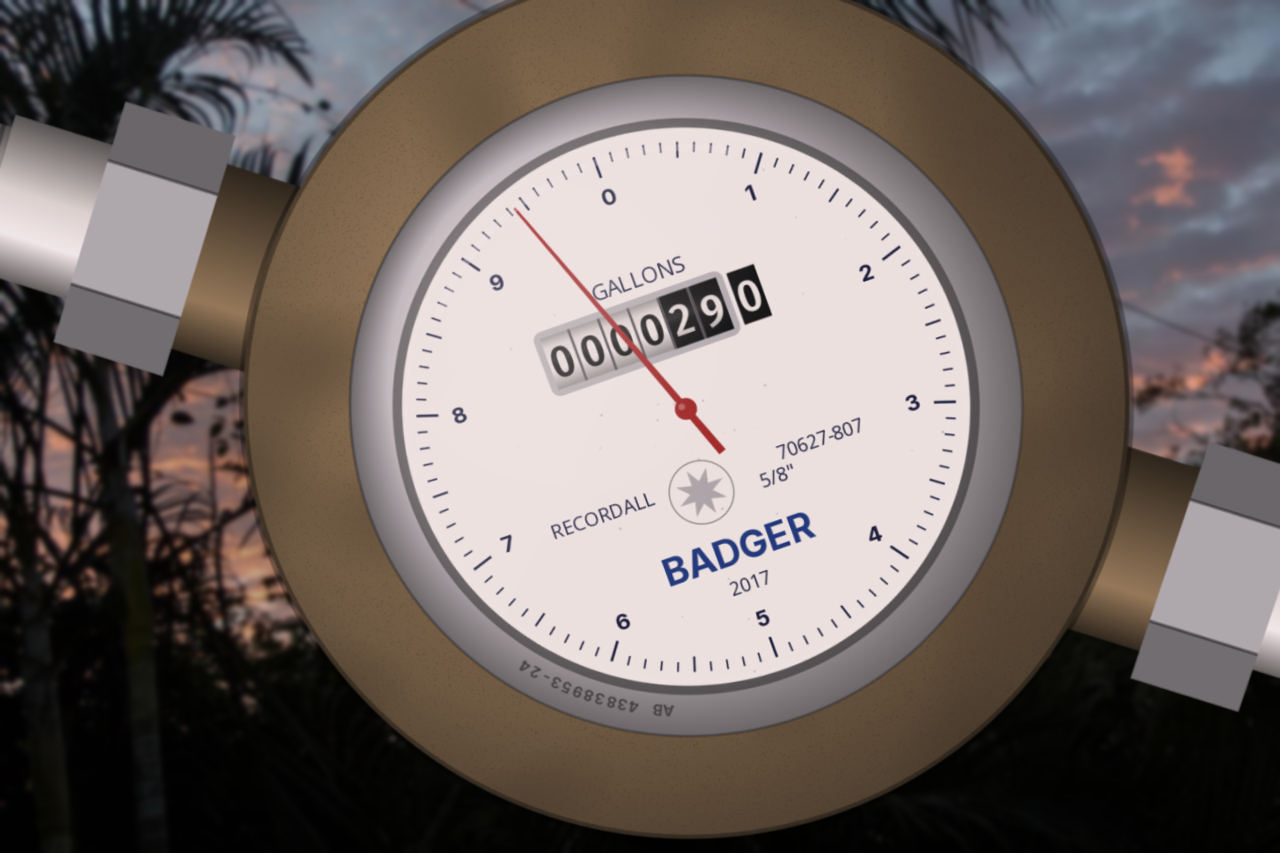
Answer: 289.4; gal
